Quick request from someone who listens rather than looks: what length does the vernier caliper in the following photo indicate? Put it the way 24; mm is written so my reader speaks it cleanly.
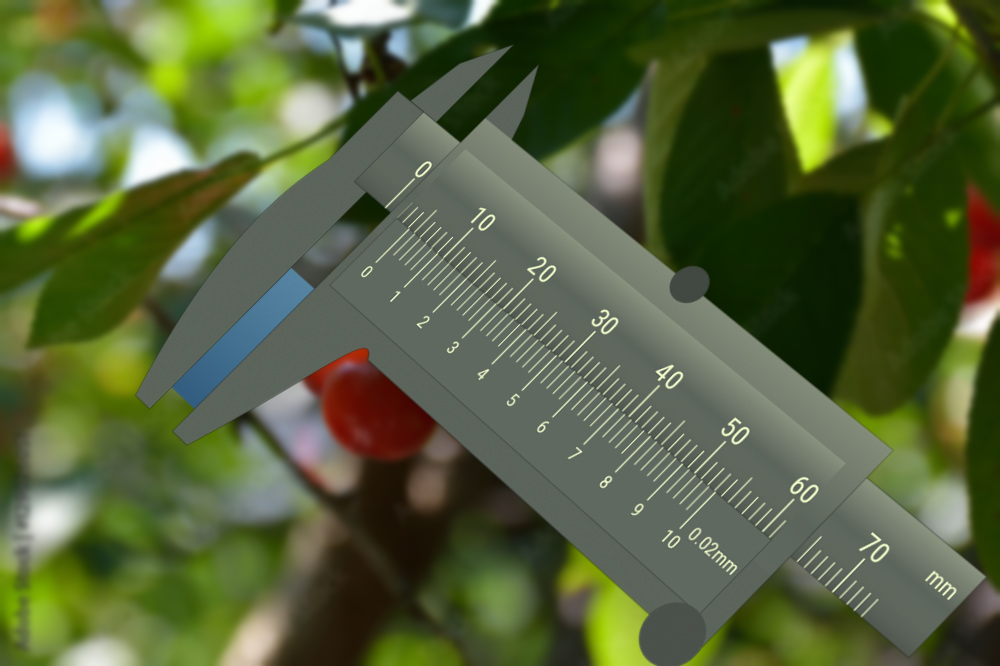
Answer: 4.2; mm
